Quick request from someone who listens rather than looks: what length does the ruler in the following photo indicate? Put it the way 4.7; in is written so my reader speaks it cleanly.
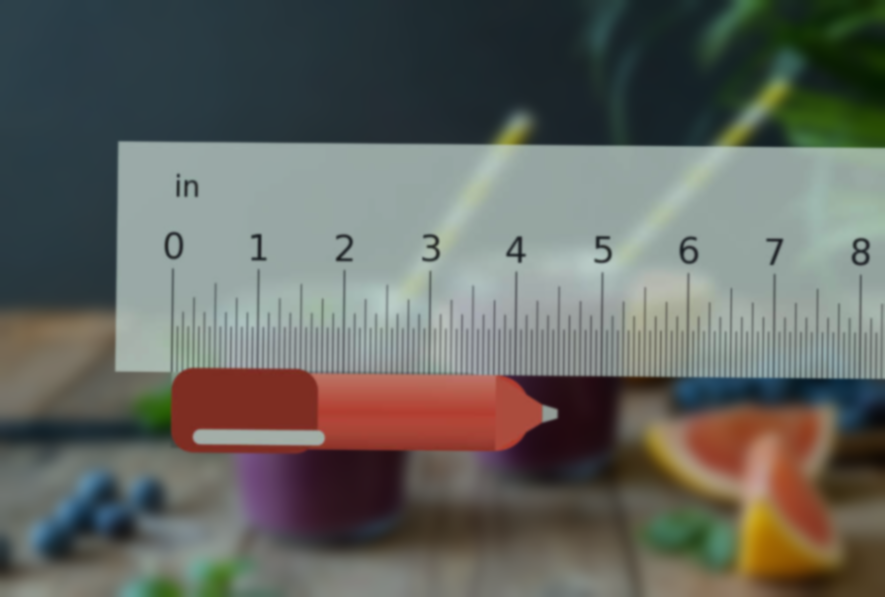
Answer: 4.5; in
